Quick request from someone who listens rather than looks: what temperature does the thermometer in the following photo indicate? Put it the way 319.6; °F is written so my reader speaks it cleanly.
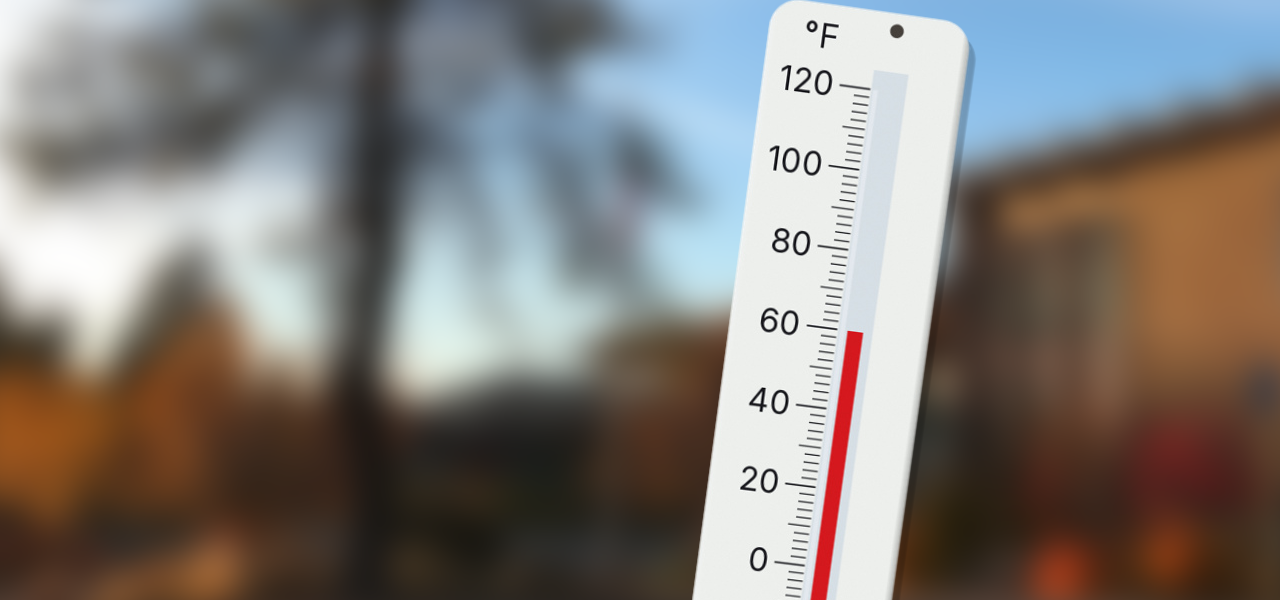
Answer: 60; °F
